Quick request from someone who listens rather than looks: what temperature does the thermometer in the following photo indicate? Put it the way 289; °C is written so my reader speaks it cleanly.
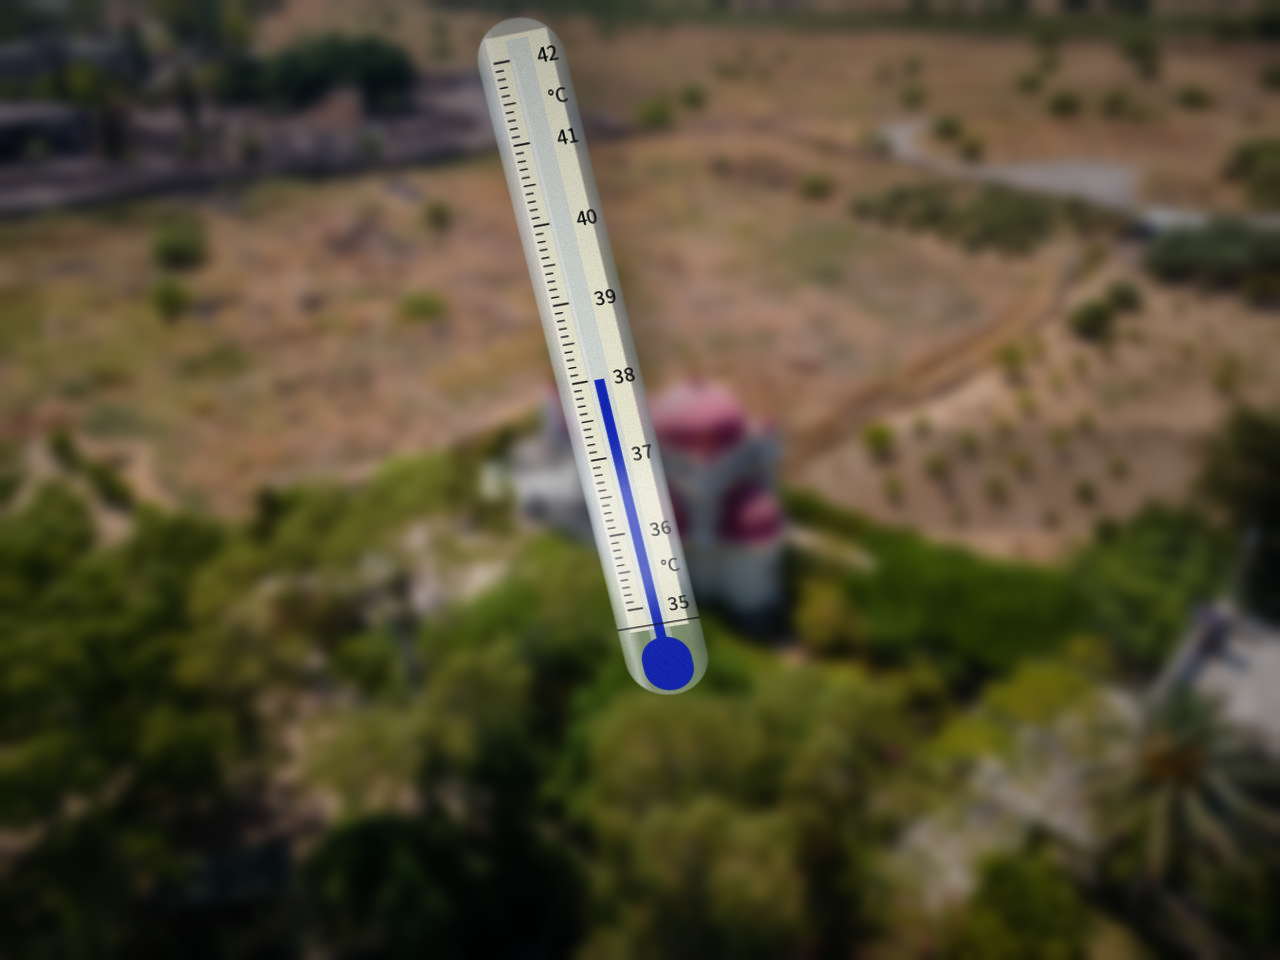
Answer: 38; °C
